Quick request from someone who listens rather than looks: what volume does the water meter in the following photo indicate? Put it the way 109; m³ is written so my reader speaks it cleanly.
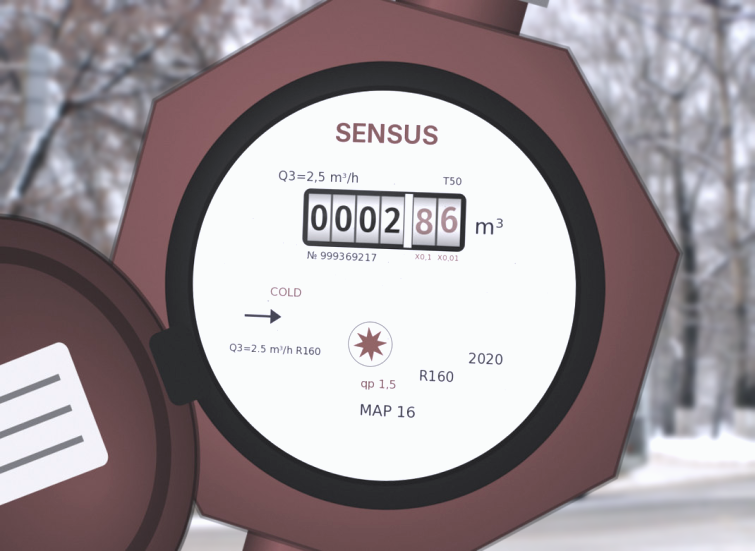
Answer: 2.86; m³
